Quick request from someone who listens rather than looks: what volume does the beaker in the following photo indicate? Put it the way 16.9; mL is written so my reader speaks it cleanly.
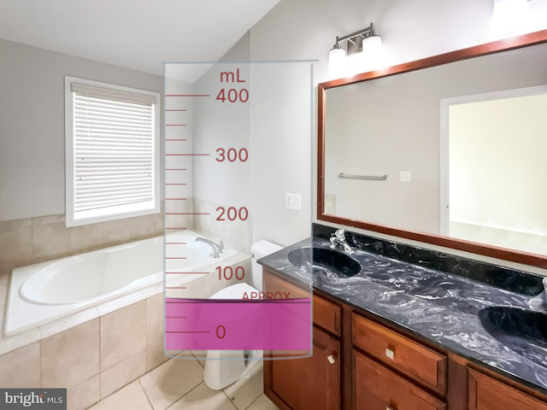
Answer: 50; mL
